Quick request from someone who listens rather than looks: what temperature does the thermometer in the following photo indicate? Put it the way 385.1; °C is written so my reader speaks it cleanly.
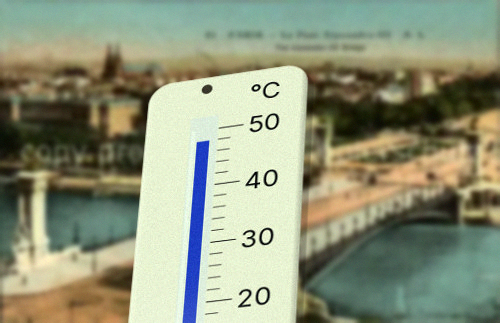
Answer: 48; °C
